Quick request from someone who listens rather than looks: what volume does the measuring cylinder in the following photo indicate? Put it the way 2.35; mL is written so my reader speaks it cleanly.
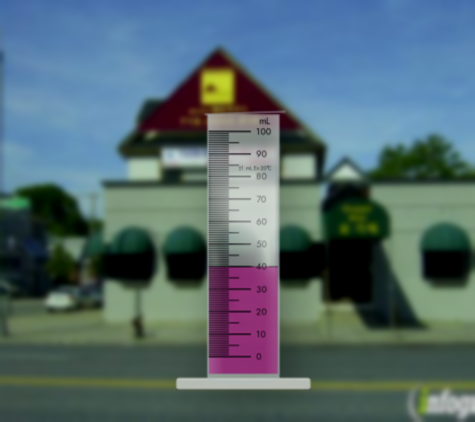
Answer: 40; mL
